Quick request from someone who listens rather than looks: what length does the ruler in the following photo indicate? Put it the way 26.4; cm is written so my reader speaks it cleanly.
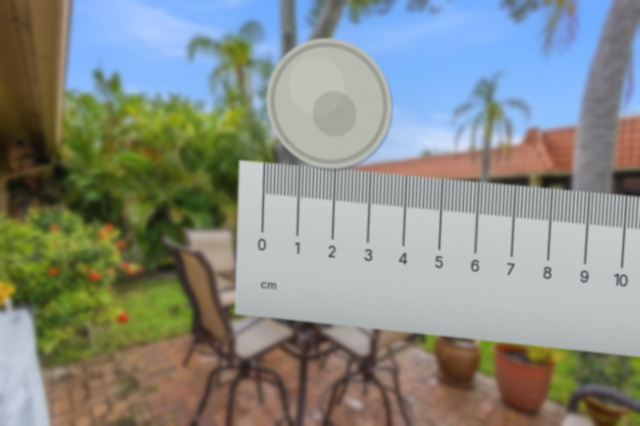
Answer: 3.5; cm
